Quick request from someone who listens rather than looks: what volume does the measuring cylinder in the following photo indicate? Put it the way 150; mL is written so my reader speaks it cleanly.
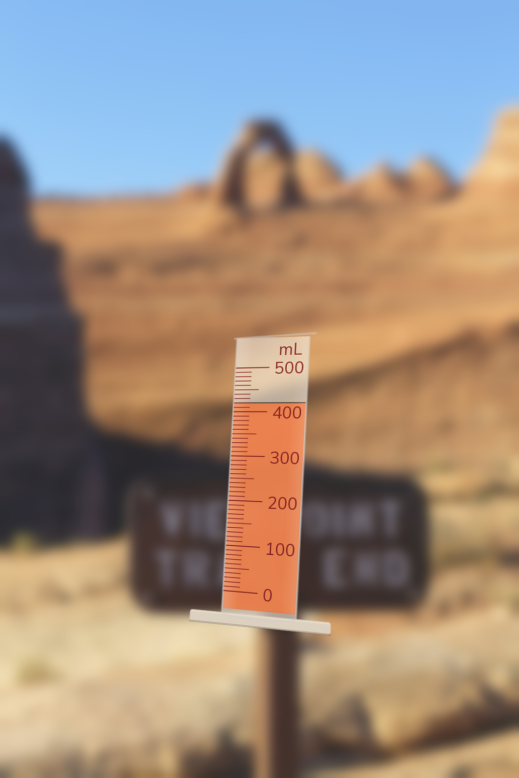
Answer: 420; mL
